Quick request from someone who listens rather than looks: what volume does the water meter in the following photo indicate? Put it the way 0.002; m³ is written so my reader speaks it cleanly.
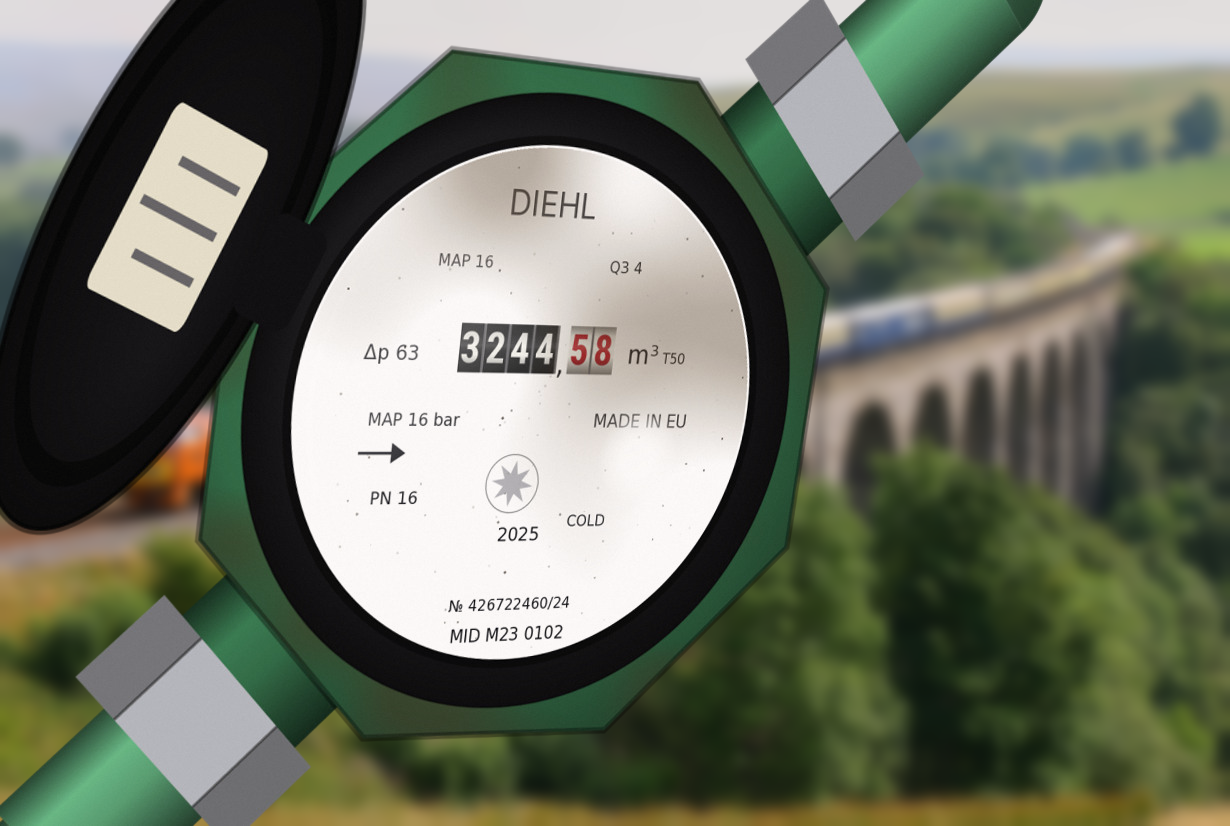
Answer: 3244.58; m³
